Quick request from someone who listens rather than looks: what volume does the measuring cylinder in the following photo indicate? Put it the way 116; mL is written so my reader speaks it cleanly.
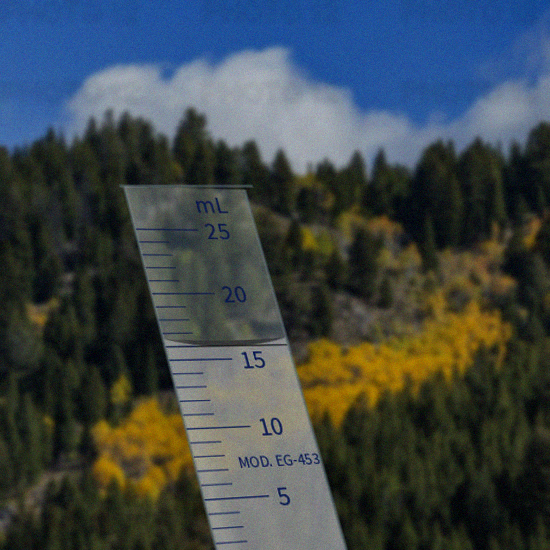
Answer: 16; mL
